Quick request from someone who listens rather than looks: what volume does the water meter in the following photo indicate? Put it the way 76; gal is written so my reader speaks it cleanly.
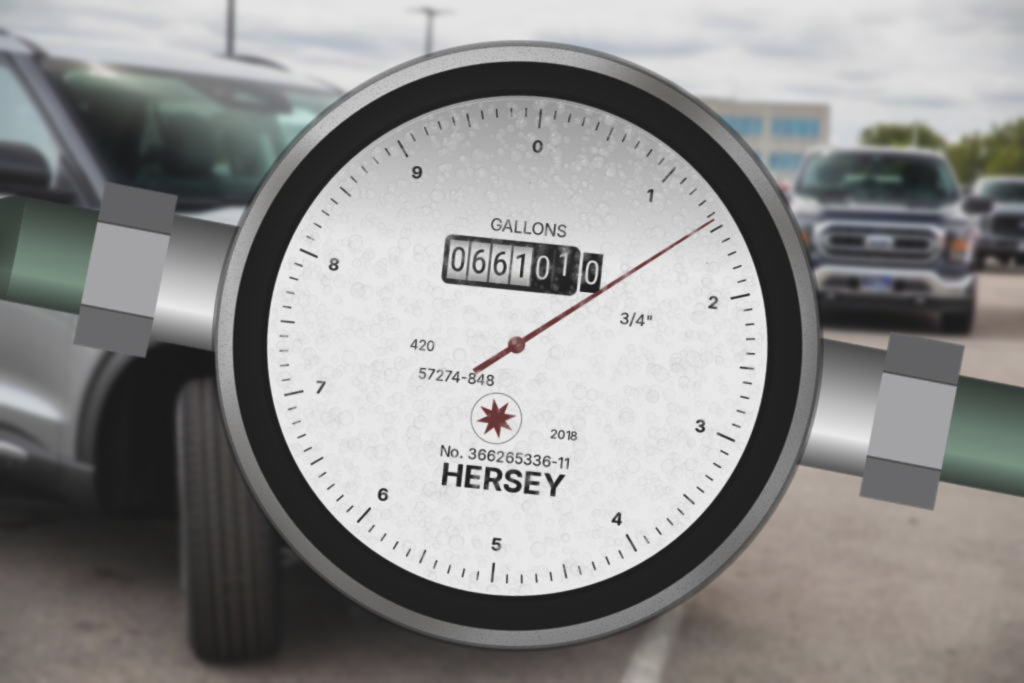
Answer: 661011.4; gal
